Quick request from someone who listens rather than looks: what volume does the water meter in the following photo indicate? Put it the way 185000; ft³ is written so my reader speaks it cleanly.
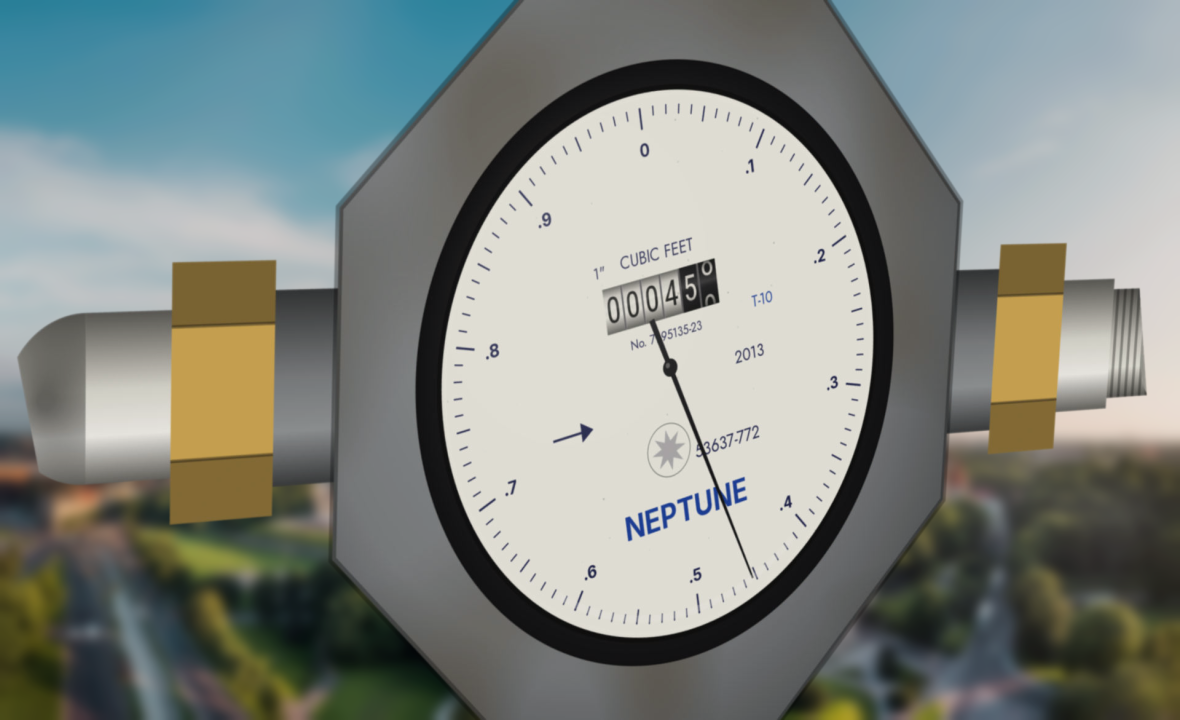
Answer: 458.45; ft³
